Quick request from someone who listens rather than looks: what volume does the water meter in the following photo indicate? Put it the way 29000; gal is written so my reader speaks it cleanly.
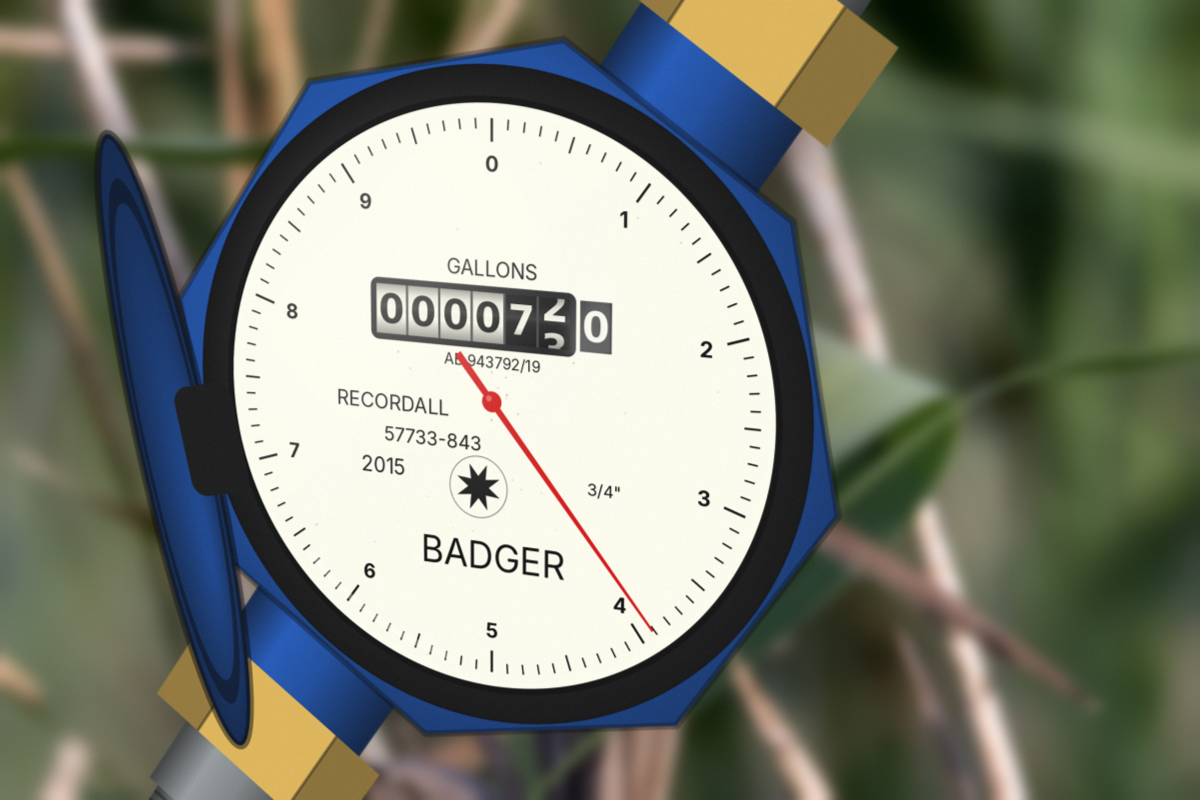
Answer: 723.9; gal
